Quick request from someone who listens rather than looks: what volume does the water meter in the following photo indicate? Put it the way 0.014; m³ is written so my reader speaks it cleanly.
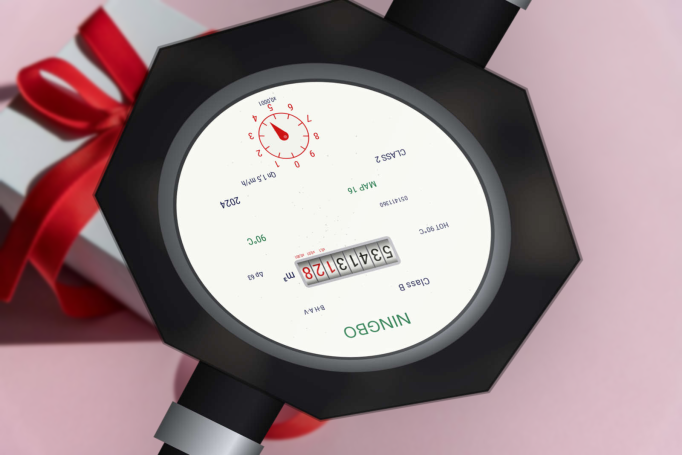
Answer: 53413.1284; m³
